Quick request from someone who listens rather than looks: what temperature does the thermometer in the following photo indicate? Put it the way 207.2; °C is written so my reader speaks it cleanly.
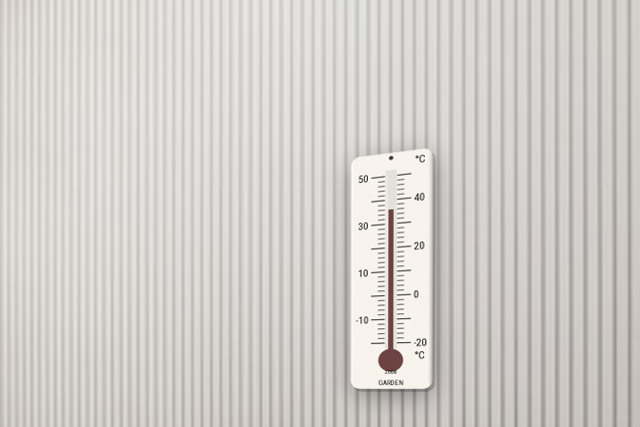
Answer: 36; °C
